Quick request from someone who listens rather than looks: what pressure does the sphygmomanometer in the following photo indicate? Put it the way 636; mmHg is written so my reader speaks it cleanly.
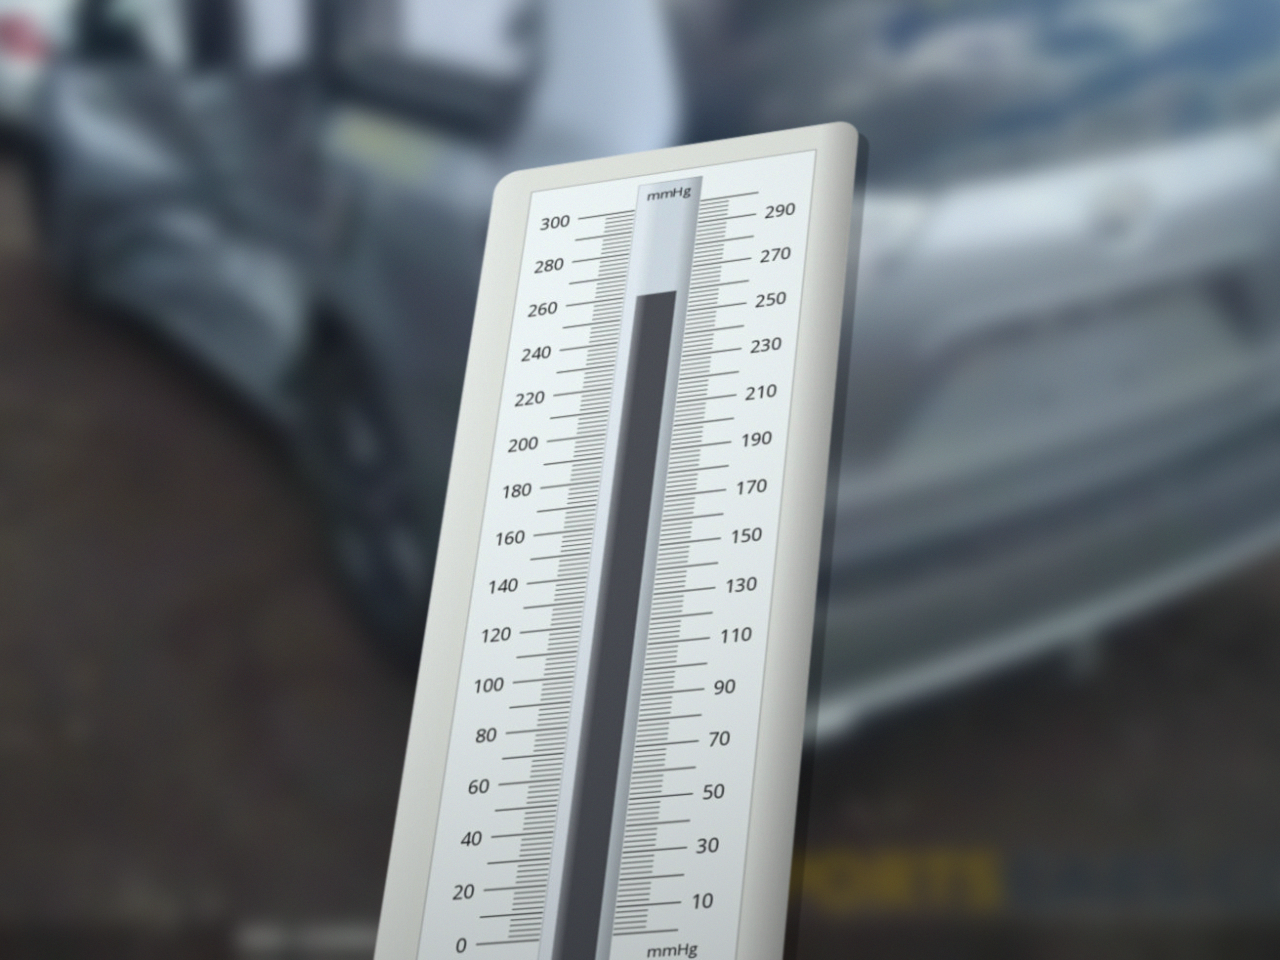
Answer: 260; mmHg
